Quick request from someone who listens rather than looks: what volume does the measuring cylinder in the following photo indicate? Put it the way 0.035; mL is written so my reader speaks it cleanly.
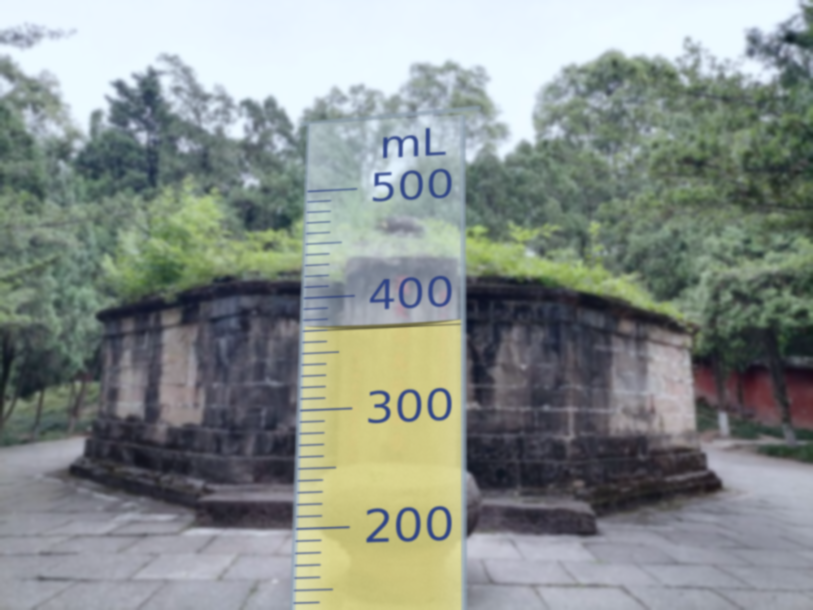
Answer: 370; mL
